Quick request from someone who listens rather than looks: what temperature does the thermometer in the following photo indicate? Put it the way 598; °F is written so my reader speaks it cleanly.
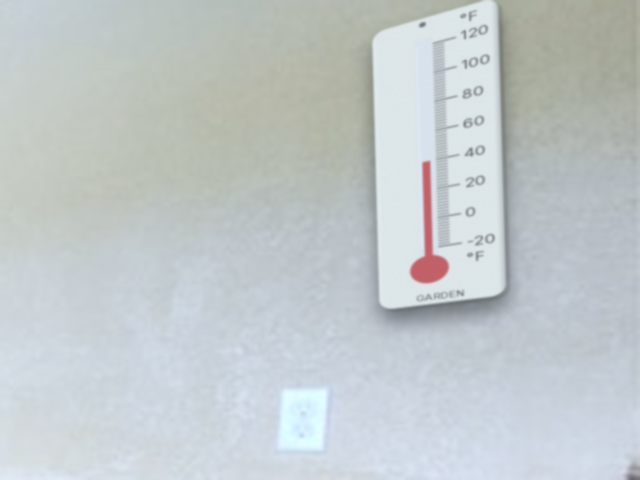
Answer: 40; °F
